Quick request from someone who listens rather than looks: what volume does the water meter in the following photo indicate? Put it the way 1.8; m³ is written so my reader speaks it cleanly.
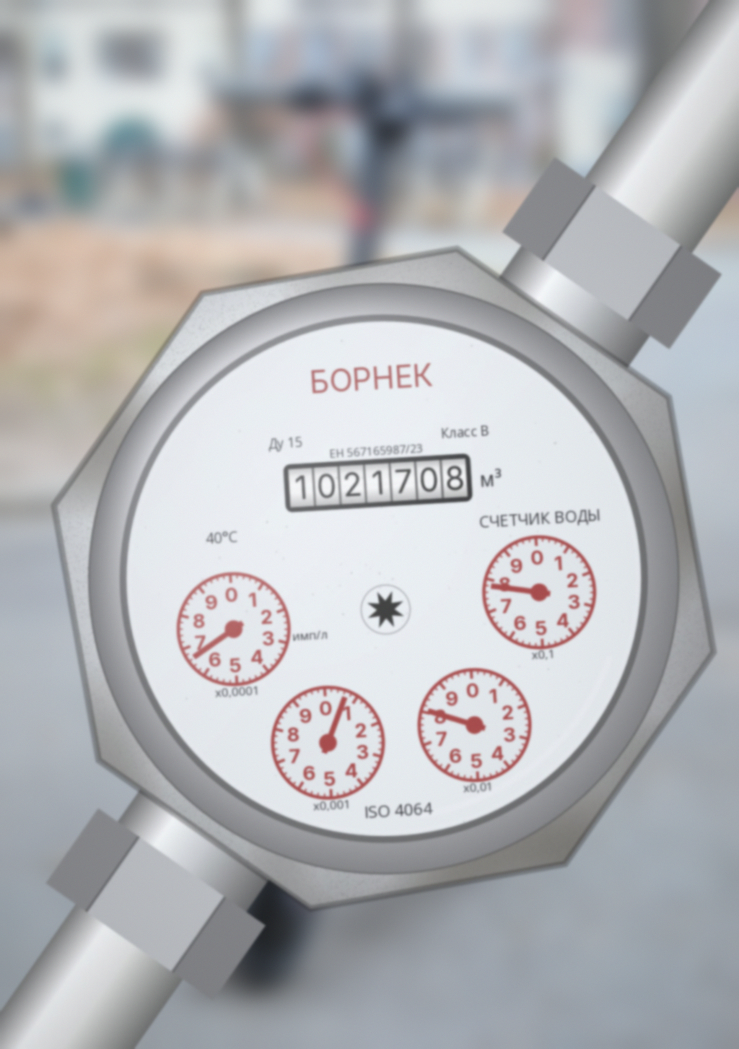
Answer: 1021708.7806; m³
